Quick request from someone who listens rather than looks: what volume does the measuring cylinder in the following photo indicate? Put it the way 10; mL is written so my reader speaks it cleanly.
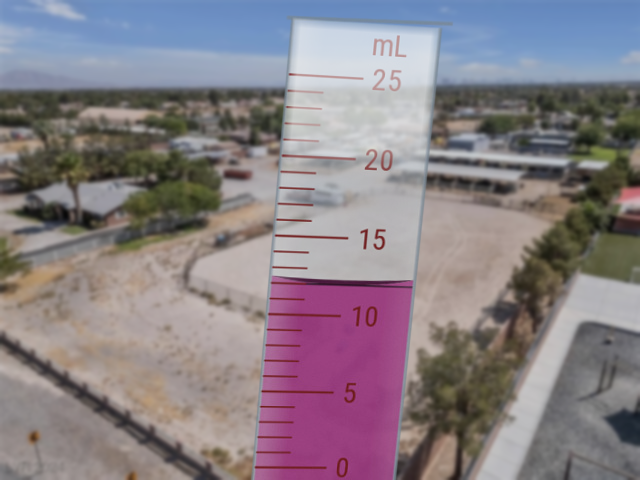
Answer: 12; mL
